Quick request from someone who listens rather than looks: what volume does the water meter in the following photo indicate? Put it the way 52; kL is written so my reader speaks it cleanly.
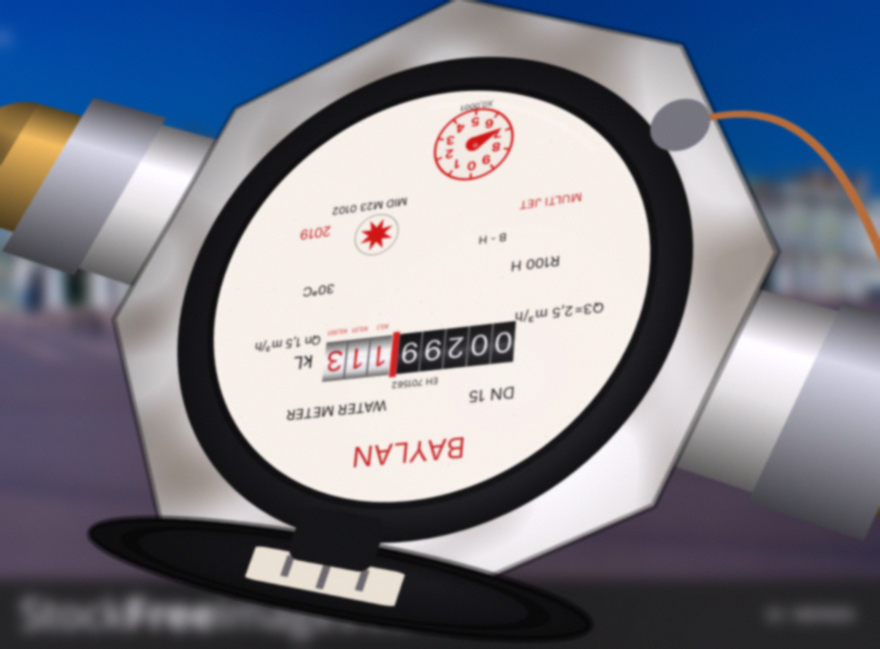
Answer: 299.1136; kL
